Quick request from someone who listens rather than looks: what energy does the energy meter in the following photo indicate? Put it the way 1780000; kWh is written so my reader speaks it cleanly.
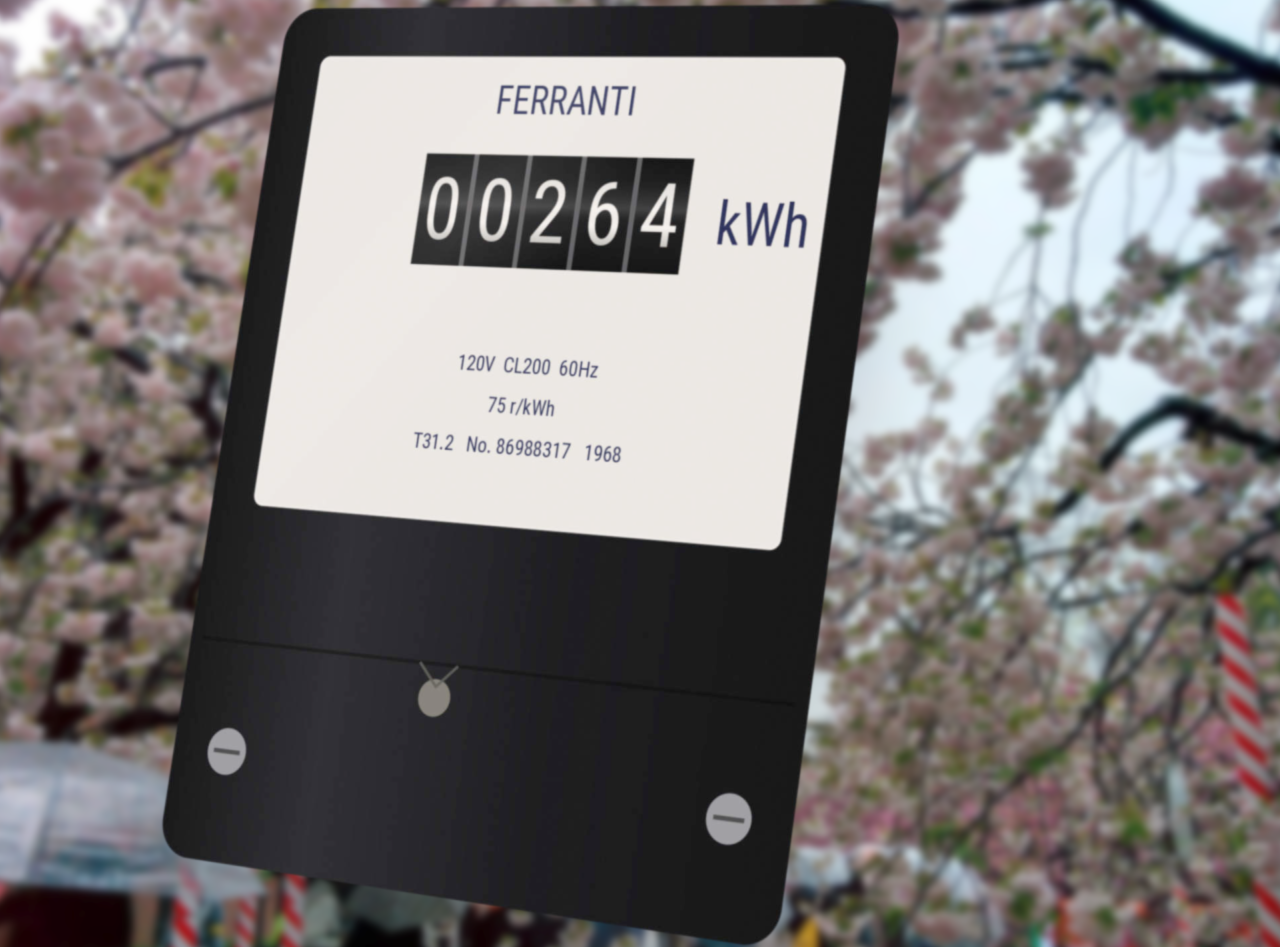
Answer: 264; kWh
